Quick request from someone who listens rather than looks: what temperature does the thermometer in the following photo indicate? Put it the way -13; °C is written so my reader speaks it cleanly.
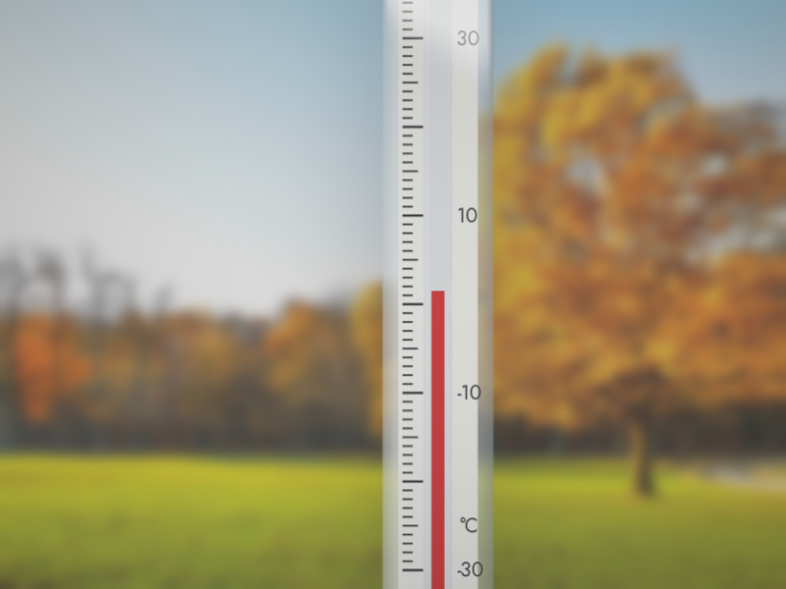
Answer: 1.5; °C
